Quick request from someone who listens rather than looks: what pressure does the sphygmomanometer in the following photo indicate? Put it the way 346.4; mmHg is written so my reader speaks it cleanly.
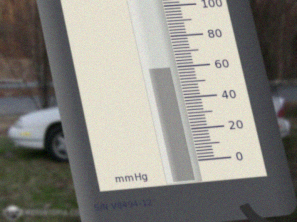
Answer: 60; mmHg
